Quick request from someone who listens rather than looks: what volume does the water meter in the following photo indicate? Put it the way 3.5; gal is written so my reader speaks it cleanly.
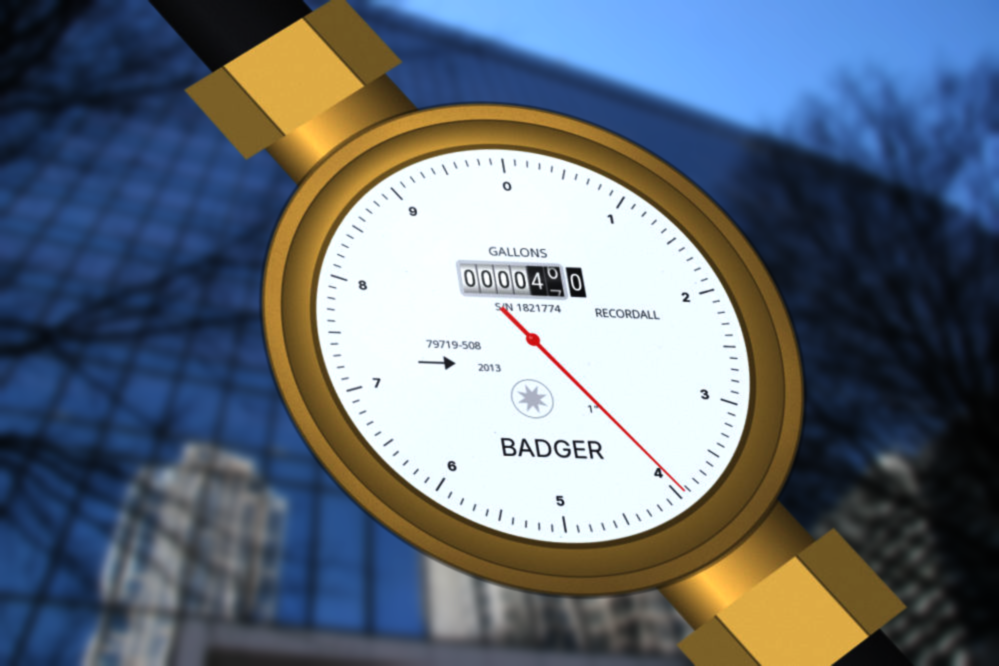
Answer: 463.9; gal
